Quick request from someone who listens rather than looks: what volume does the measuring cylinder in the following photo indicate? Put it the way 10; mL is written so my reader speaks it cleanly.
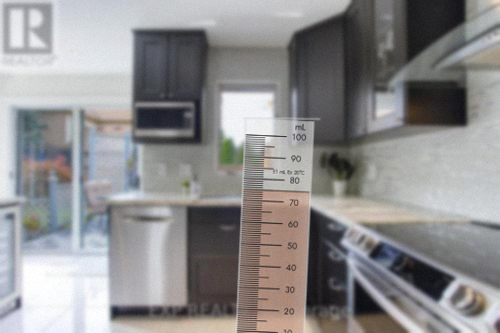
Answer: 75; mL
